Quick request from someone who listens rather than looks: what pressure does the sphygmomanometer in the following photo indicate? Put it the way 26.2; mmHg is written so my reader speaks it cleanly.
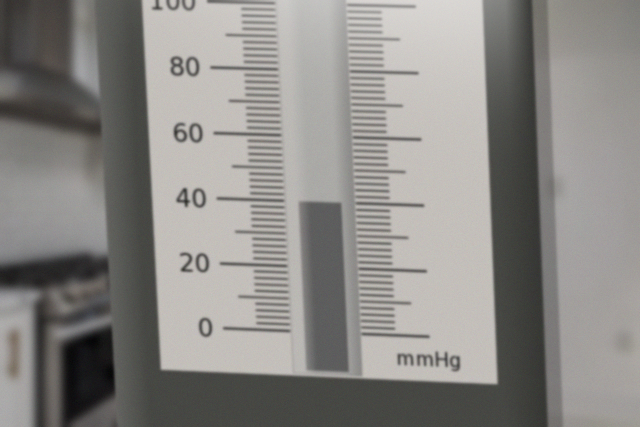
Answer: 40; mmHg
